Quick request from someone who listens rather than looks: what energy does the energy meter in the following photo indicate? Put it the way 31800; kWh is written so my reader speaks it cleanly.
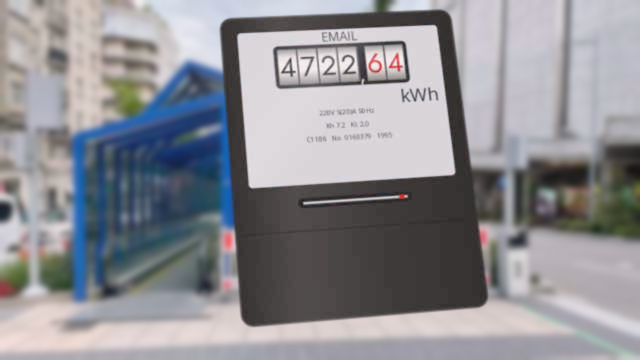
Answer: 4722.64; kWh
